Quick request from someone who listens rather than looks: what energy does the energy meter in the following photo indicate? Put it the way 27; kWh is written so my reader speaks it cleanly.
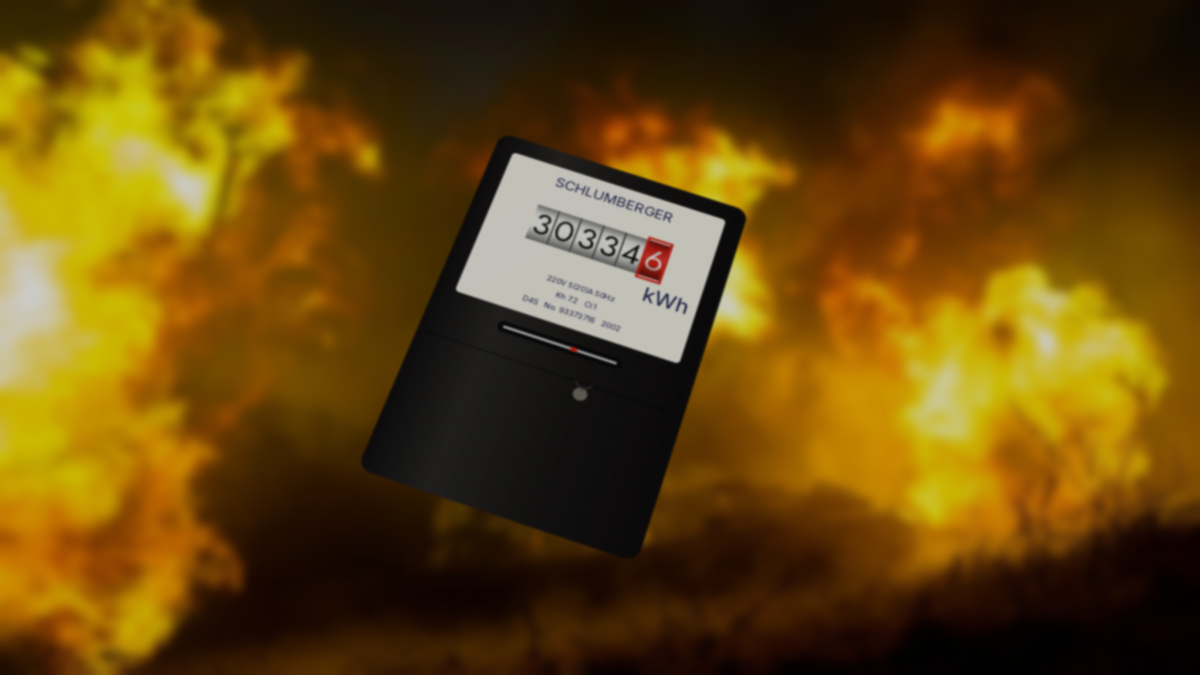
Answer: 30334.6; kWh
